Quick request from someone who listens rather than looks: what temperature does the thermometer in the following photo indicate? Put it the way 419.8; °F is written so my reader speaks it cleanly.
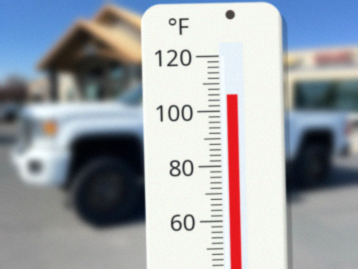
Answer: 106; °F
